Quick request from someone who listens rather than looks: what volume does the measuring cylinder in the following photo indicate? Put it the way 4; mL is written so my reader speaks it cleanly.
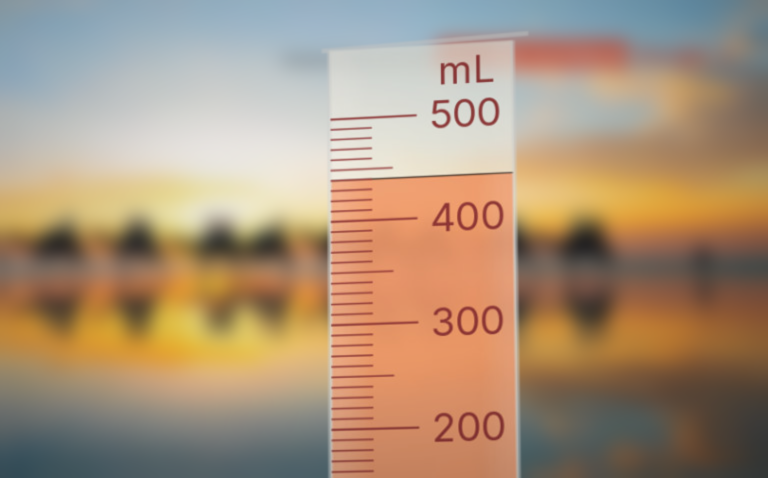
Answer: 440; mL
